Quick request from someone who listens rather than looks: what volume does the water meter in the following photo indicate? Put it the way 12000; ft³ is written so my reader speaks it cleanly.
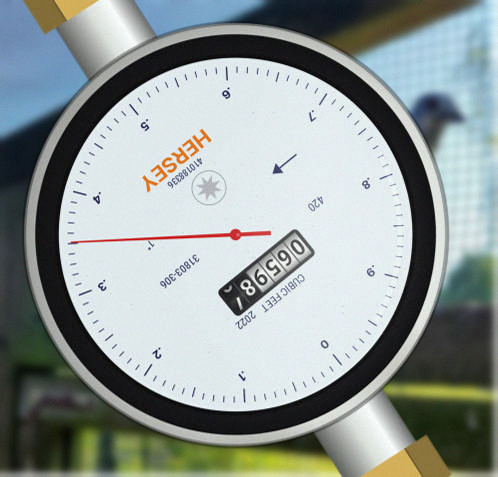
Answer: 65987.35; ft³
